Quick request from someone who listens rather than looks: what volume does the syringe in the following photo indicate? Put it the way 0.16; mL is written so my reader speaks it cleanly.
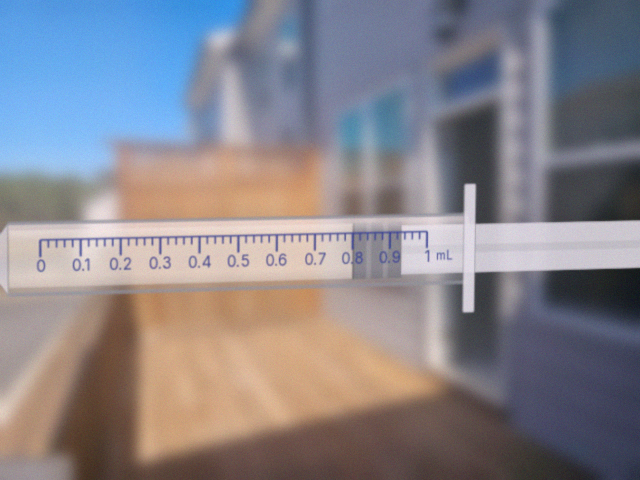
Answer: 0.8; mL
